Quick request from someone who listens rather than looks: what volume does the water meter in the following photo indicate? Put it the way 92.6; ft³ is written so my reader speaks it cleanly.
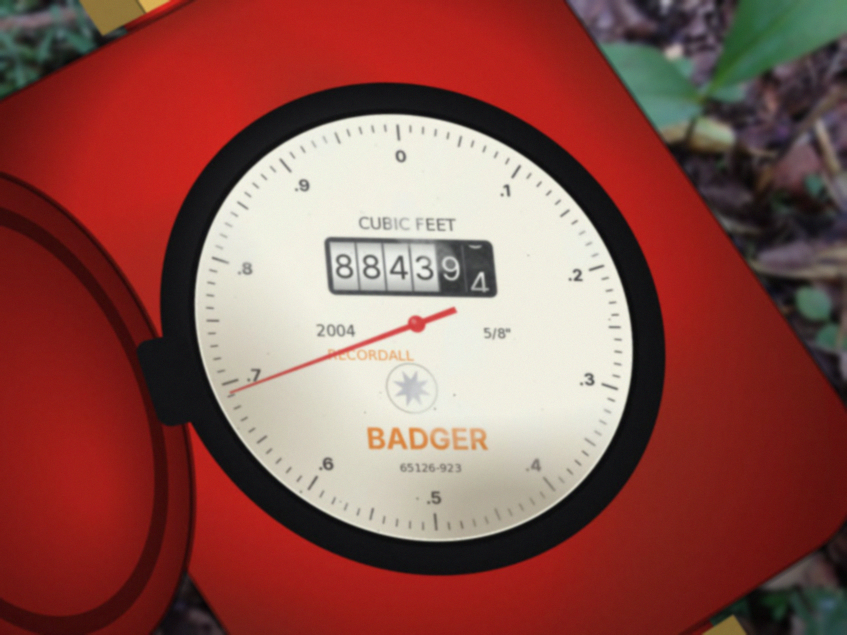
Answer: 884393.69; ft³
